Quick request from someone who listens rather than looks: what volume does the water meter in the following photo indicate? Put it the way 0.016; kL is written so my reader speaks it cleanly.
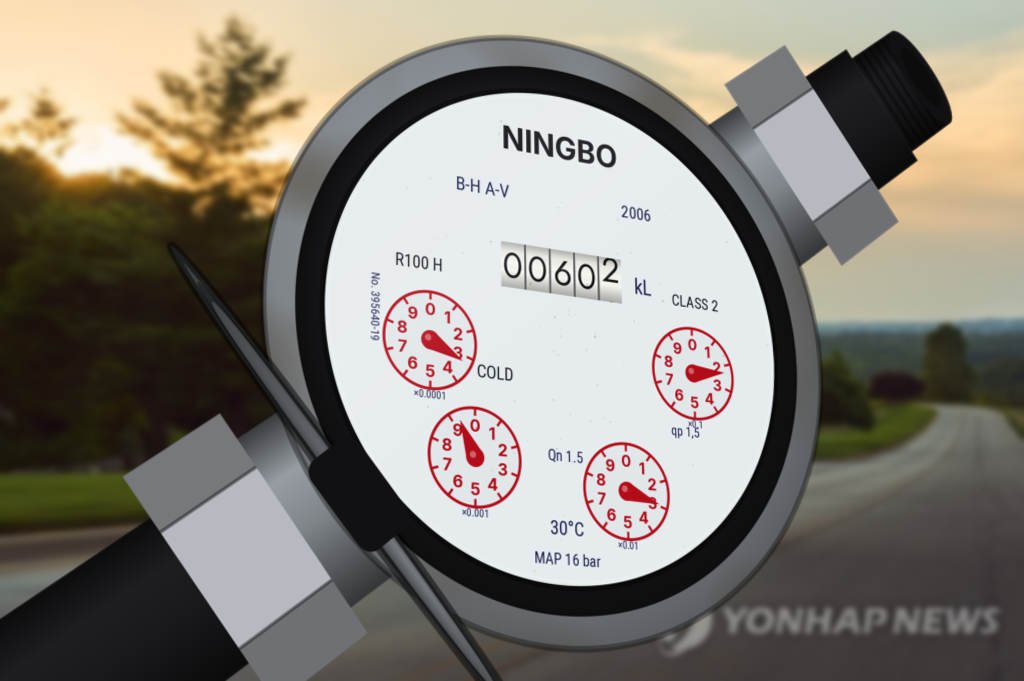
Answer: 602.2293; kL
